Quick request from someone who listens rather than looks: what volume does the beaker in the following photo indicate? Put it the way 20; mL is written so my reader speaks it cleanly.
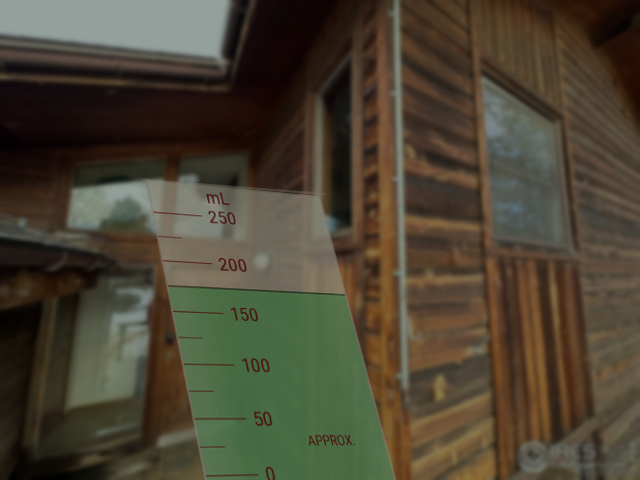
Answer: 175; mL
